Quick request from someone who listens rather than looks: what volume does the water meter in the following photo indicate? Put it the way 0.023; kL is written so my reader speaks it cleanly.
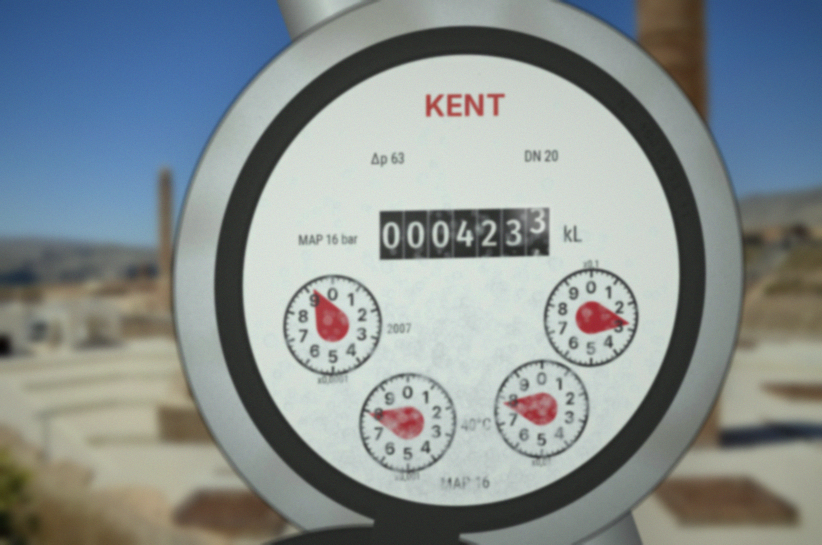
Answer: 4233.2779; kL
